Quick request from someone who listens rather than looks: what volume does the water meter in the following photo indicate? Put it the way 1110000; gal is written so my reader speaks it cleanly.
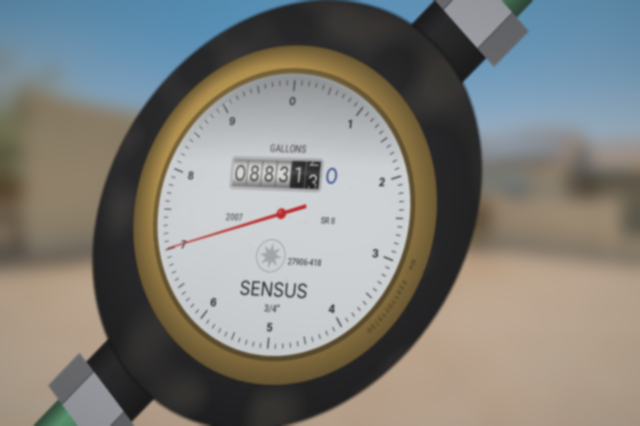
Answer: 883127.0; gal
